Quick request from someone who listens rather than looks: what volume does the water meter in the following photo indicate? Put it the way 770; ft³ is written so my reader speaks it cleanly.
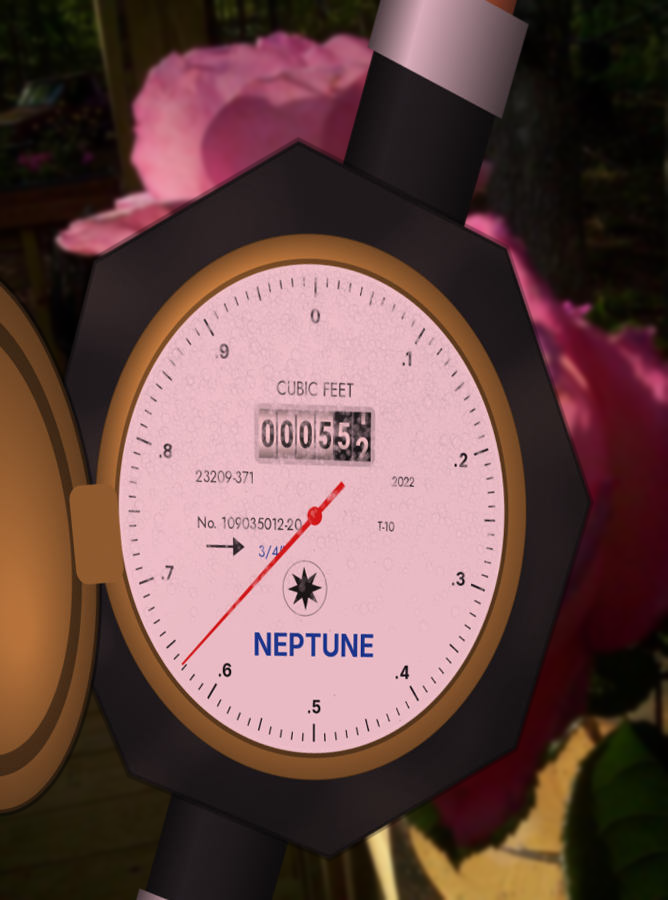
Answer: 551.63; ft³
